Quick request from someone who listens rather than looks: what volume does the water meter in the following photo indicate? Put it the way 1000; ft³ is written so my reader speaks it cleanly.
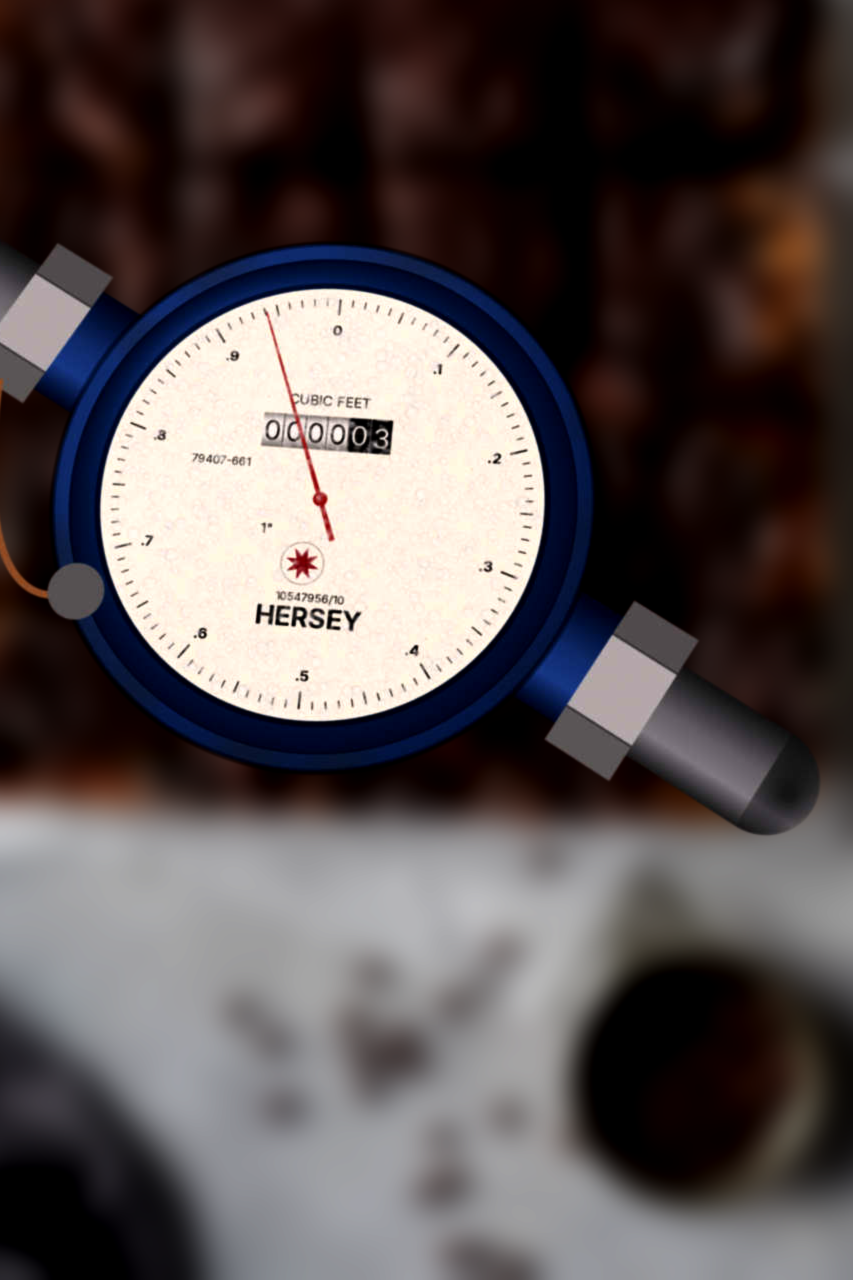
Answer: 2.94; ft³
